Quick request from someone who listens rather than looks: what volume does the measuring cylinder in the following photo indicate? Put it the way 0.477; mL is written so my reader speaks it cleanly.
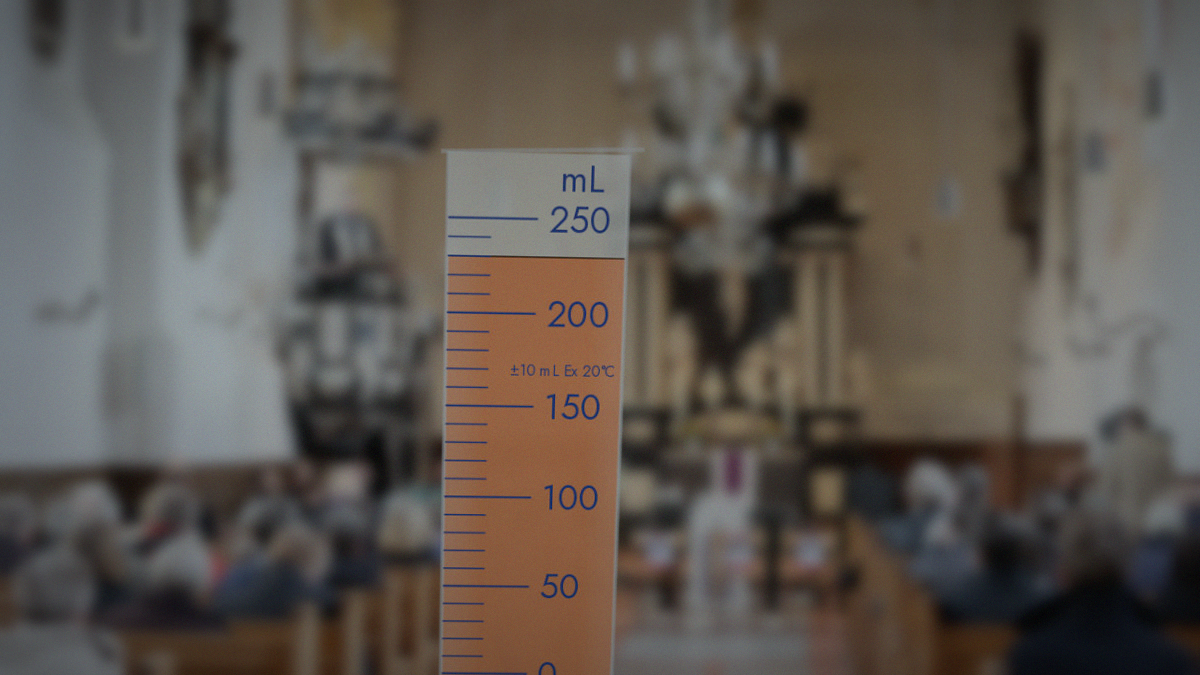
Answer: 230; mL
